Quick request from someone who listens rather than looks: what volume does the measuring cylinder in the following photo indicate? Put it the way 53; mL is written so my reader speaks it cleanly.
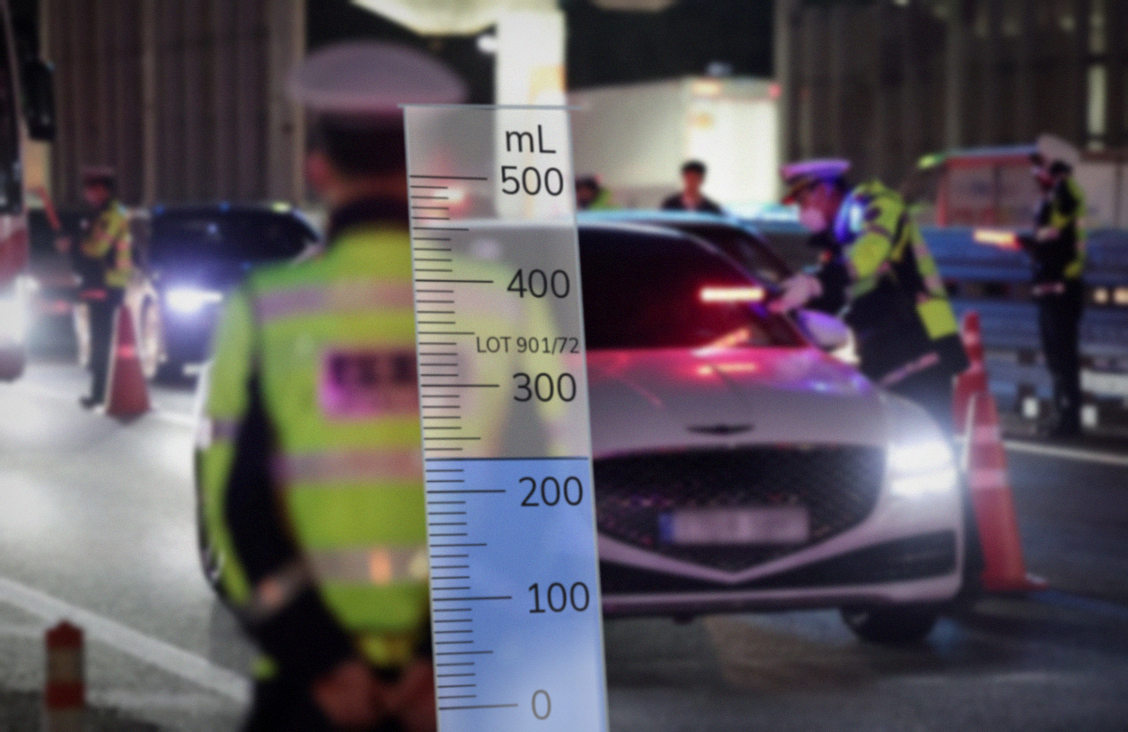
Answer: 230; mL
